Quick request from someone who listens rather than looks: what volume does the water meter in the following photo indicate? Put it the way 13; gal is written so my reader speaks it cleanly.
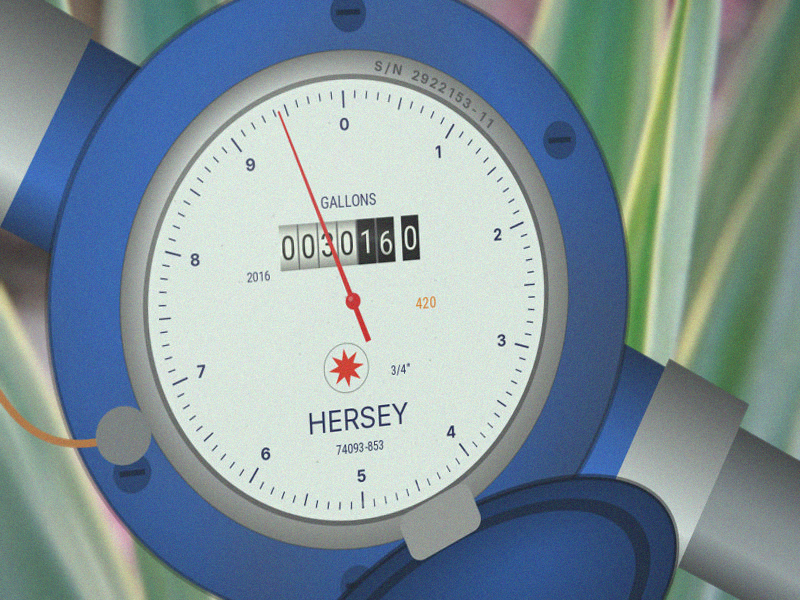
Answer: 30159.4; gal
